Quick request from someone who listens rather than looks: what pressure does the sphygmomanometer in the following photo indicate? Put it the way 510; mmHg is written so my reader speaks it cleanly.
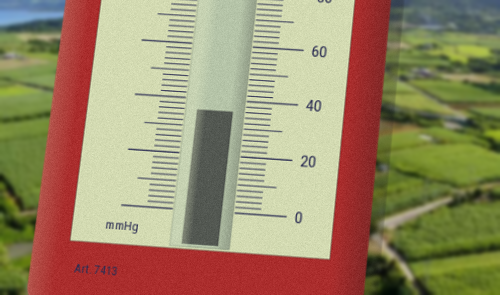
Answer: 36; mmHg
